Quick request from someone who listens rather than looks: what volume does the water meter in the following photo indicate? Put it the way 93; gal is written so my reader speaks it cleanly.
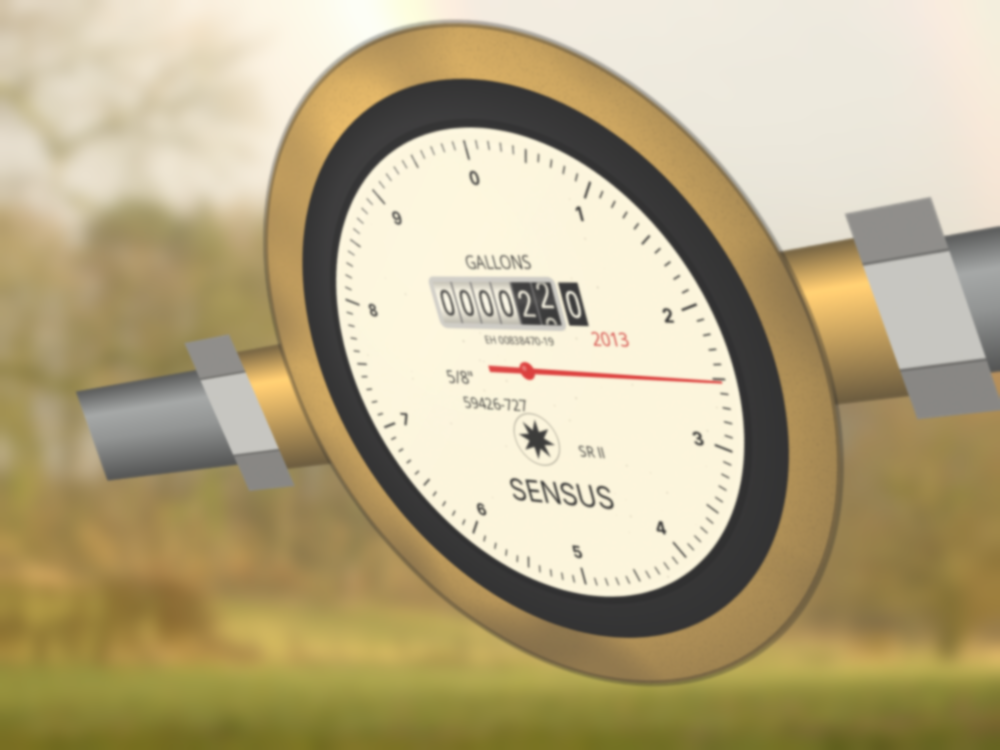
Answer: 222.5; gal
